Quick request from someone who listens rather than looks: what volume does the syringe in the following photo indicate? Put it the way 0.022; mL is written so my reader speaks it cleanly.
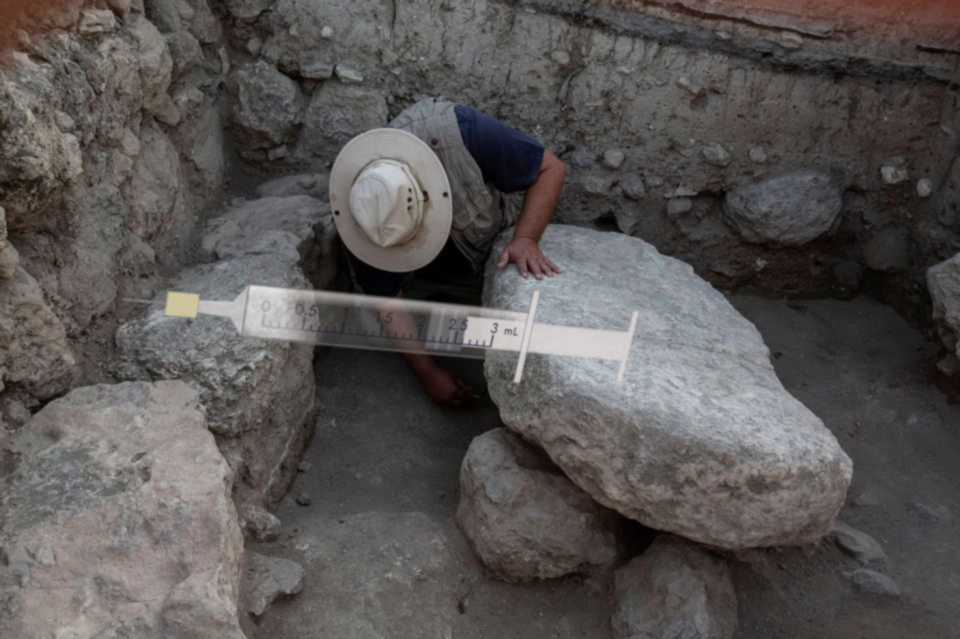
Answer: 2.1; mL
